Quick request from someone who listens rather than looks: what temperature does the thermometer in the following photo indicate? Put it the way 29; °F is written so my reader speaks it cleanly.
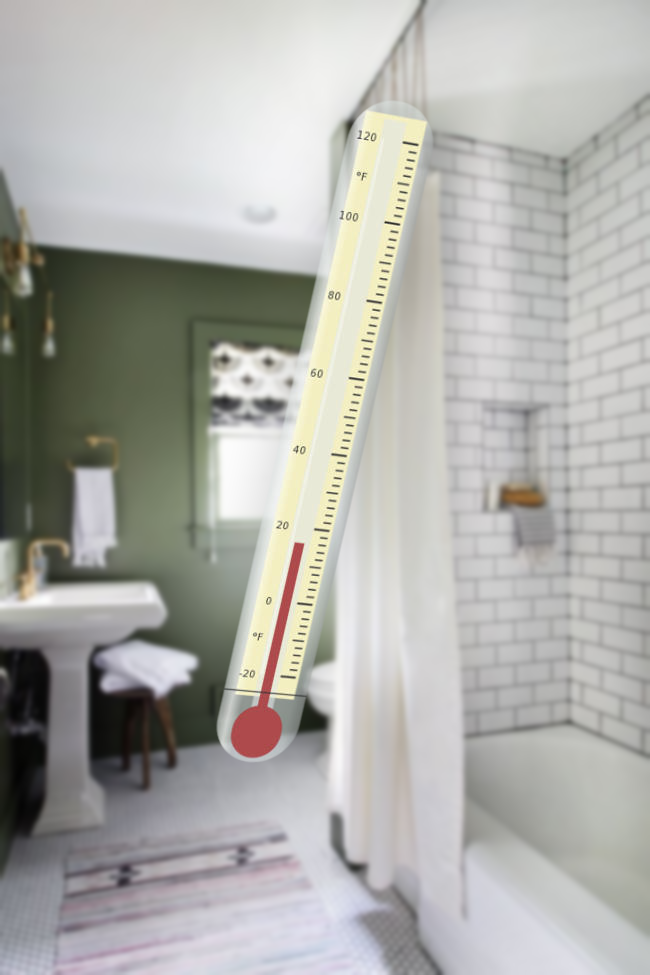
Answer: 16; °F
